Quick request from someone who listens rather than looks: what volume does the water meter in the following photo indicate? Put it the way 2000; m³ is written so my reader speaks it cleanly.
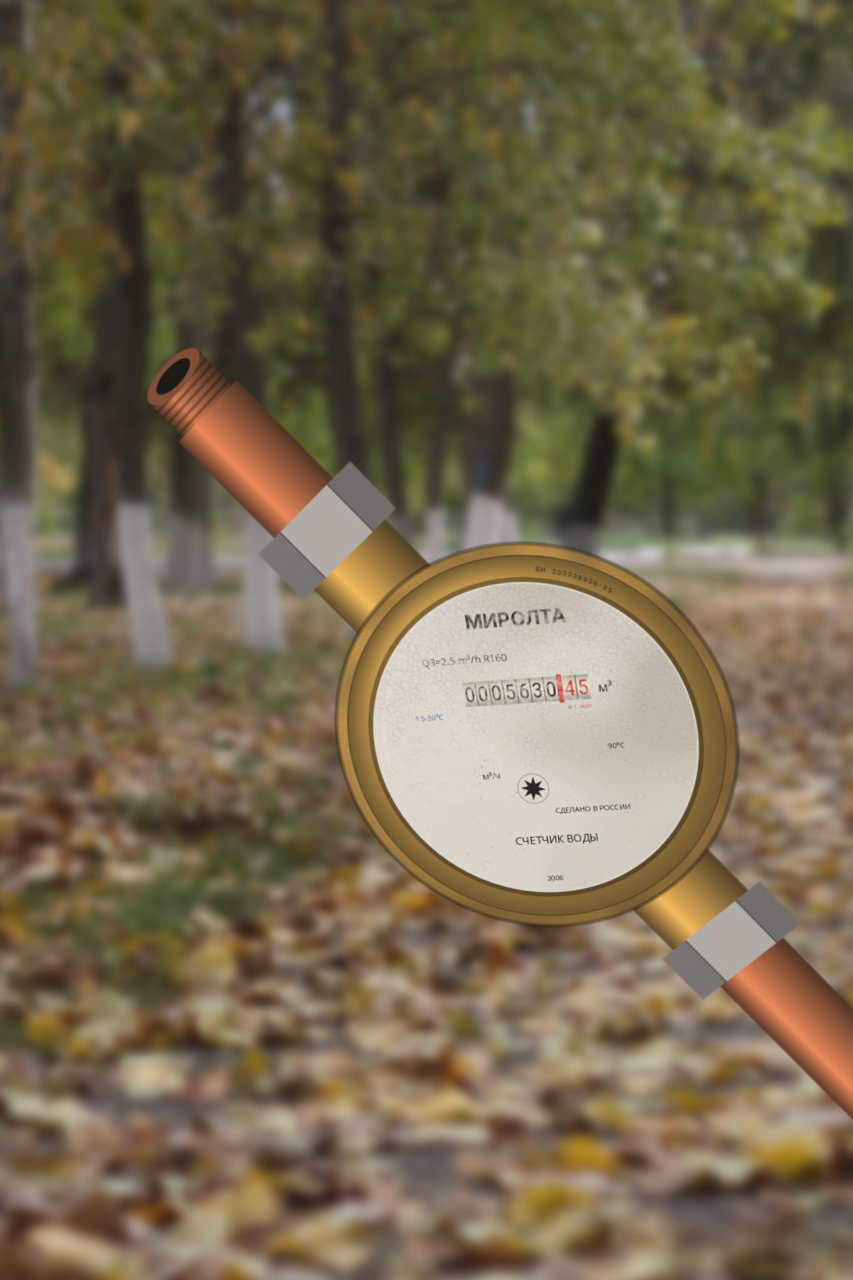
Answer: 5630.45; m³
